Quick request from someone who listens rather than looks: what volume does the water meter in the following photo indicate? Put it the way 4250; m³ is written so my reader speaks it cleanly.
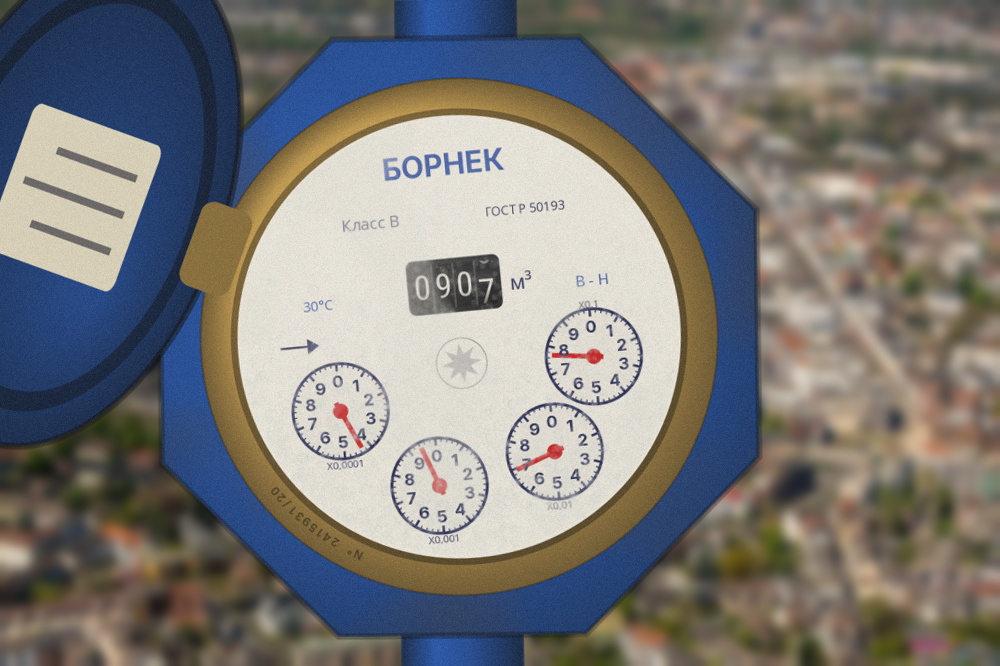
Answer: 906.7694; m³
